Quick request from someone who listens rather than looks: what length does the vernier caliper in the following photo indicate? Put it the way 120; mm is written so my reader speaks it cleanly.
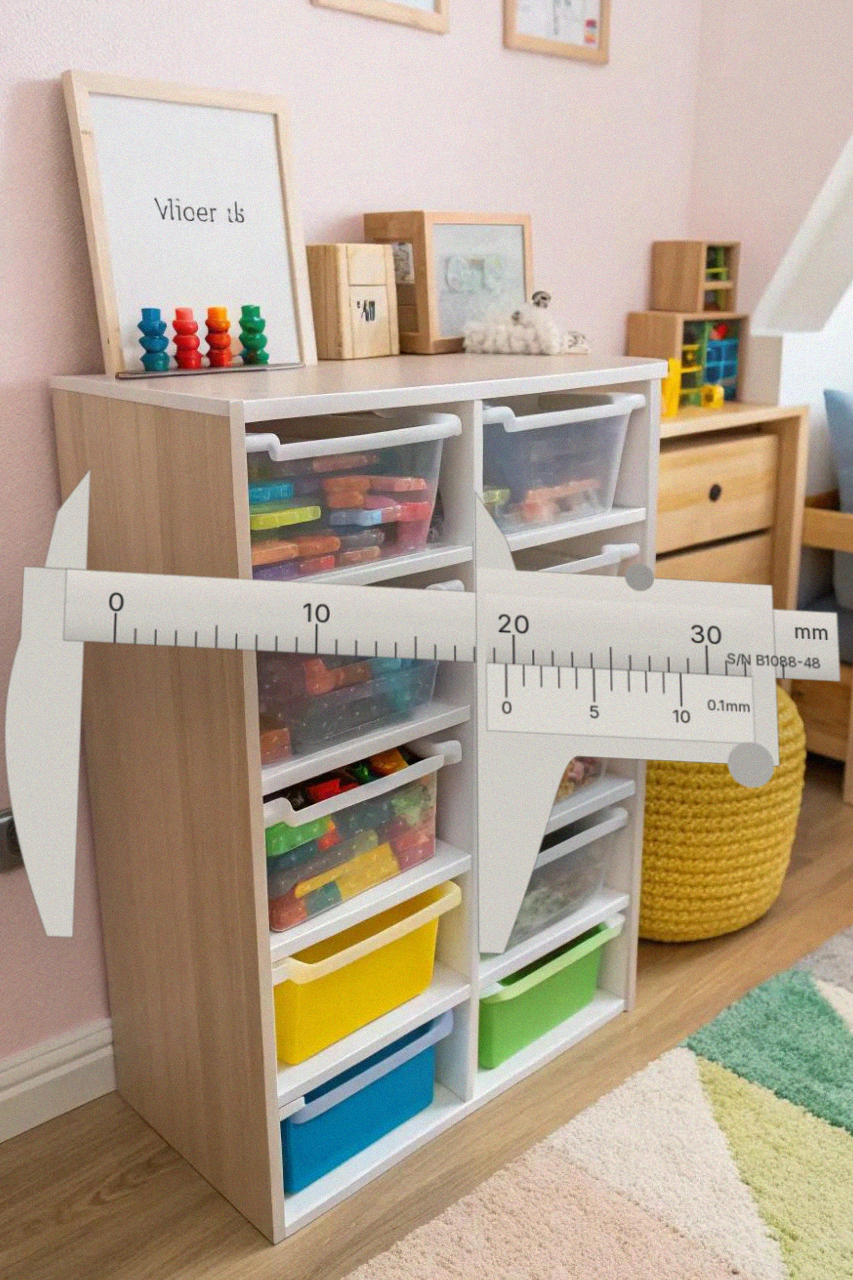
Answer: 19.6; mm
